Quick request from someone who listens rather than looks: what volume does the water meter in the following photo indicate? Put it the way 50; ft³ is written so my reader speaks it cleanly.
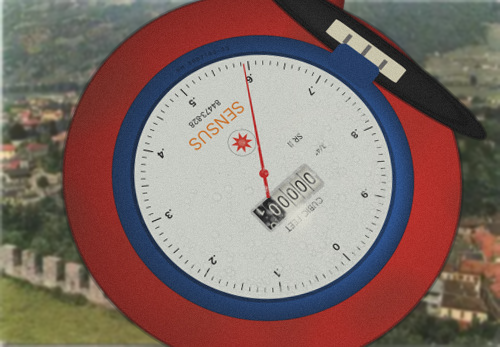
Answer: 0.59; ft³
